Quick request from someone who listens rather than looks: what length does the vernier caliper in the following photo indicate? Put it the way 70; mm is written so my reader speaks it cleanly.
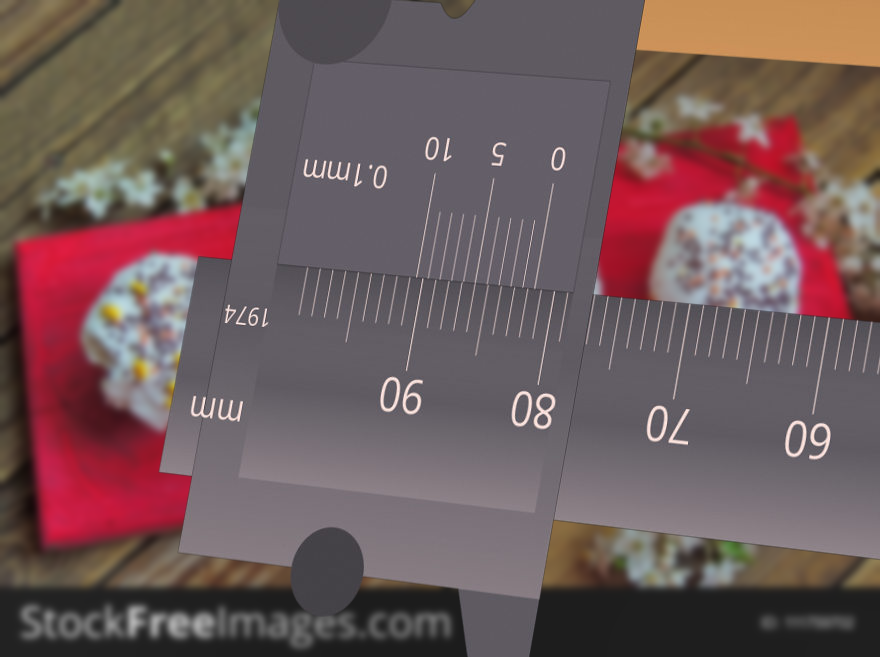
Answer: 81.5; mm
